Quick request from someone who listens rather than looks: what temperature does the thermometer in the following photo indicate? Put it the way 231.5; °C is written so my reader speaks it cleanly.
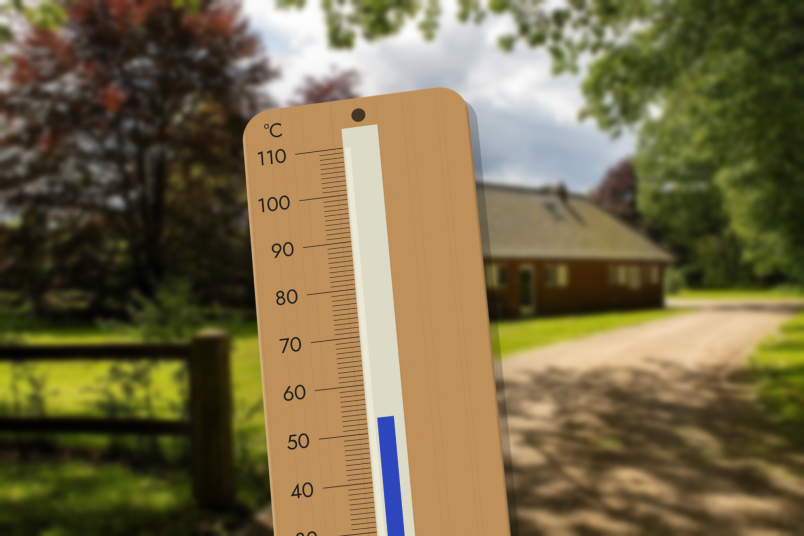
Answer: 53; °C
